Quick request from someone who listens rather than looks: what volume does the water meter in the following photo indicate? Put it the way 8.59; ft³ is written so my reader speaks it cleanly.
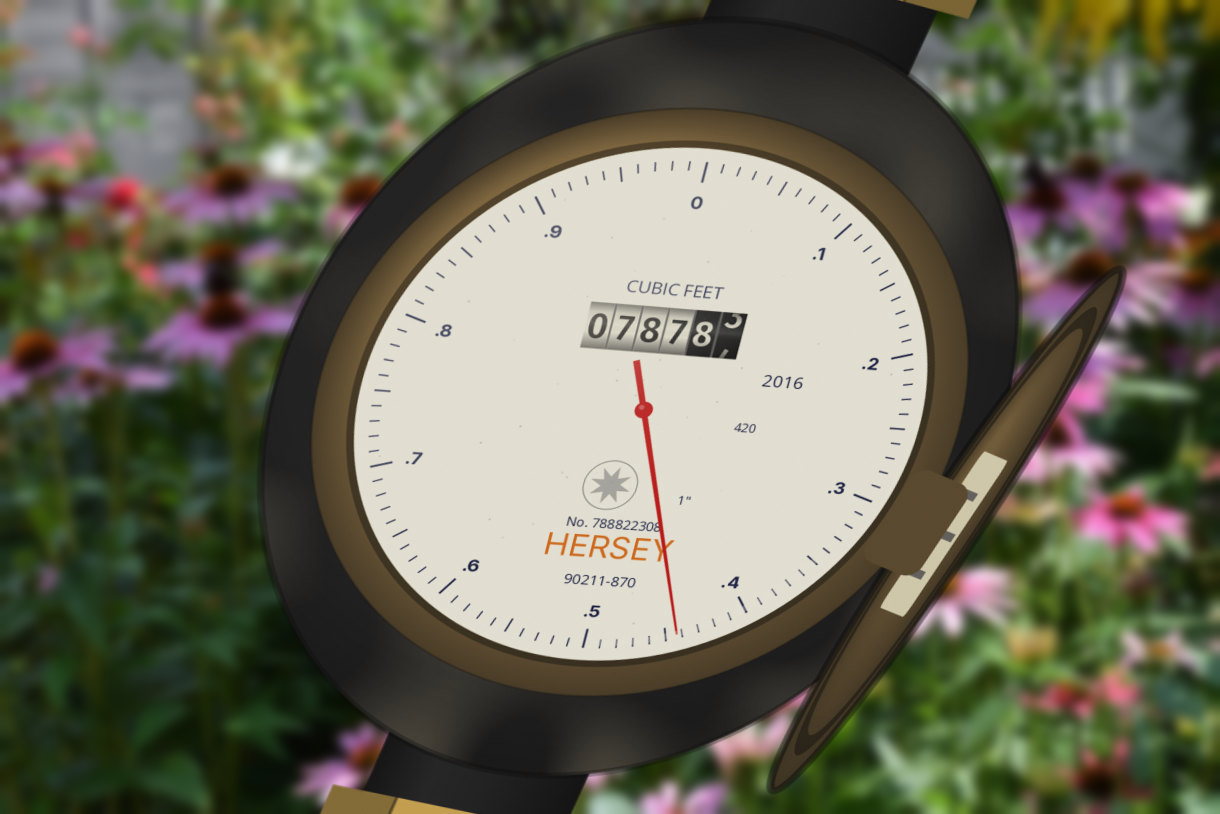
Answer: 78783.44; ft³
